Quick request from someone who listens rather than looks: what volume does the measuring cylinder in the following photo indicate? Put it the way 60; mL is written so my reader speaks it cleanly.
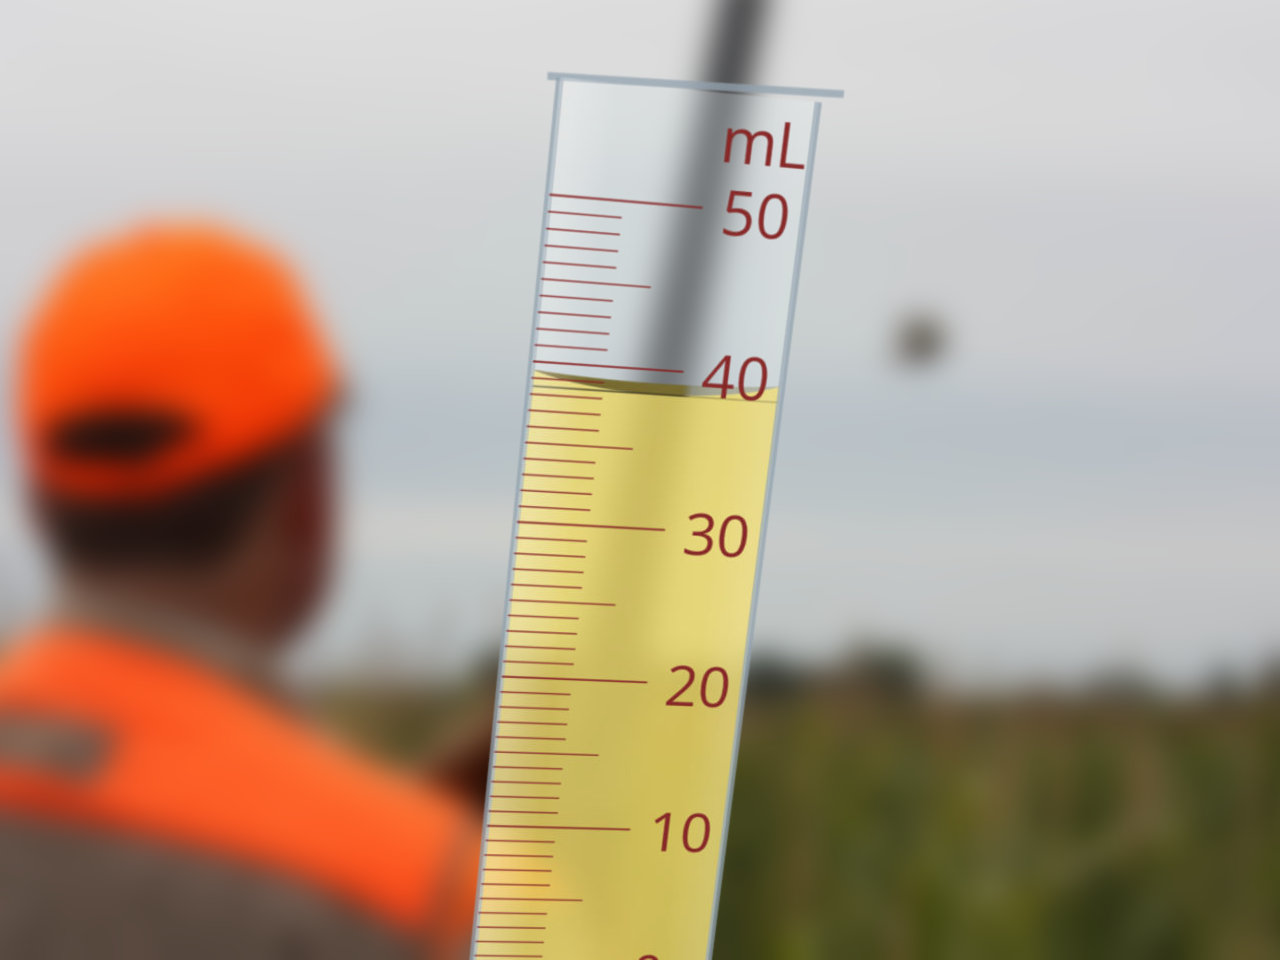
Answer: 38.5; mL
